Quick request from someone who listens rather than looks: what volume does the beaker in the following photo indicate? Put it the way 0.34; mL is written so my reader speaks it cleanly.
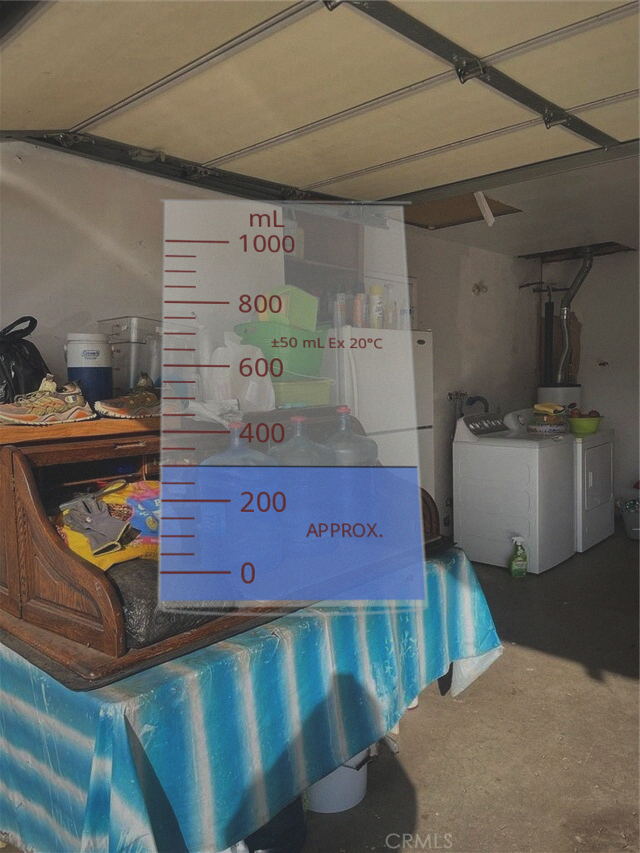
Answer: 300; mL
